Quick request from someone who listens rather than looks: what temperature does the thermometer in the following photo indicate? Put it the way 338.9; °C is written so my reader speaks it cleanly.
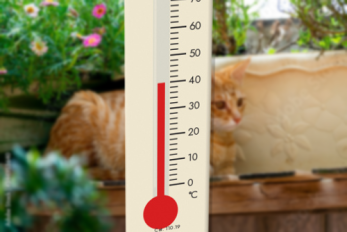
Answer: 40; °C
